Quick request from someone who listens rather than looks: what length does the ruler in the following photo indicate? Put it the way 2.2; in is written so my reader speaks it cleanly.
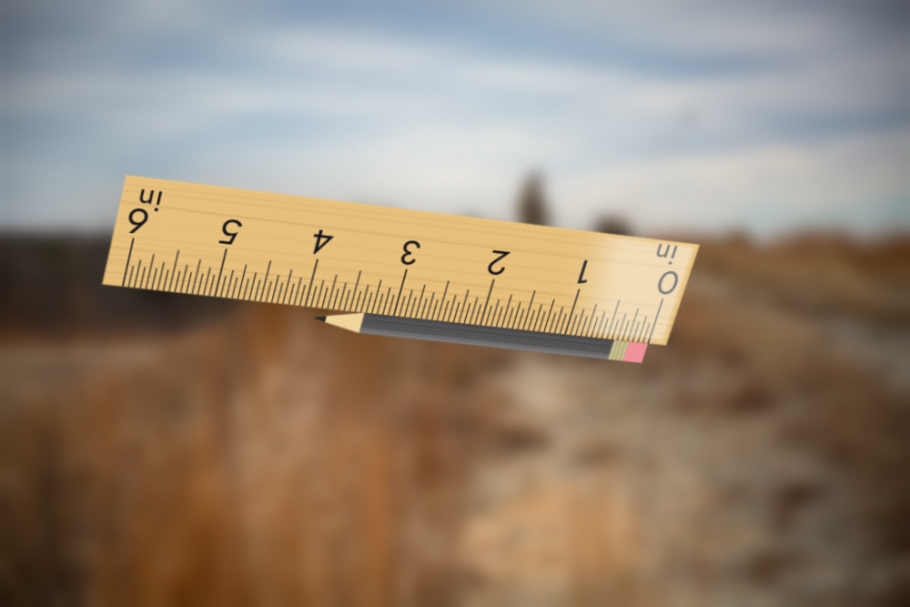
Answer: 3.875; in
